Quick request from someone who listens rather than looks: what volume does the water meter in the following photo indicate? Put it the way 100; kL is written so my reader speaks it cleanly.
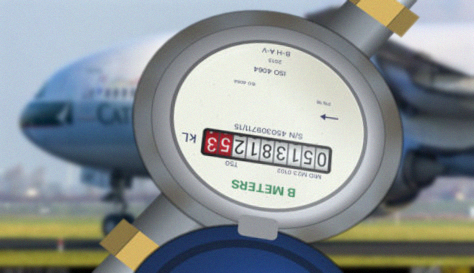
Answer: 513812.53; kL
